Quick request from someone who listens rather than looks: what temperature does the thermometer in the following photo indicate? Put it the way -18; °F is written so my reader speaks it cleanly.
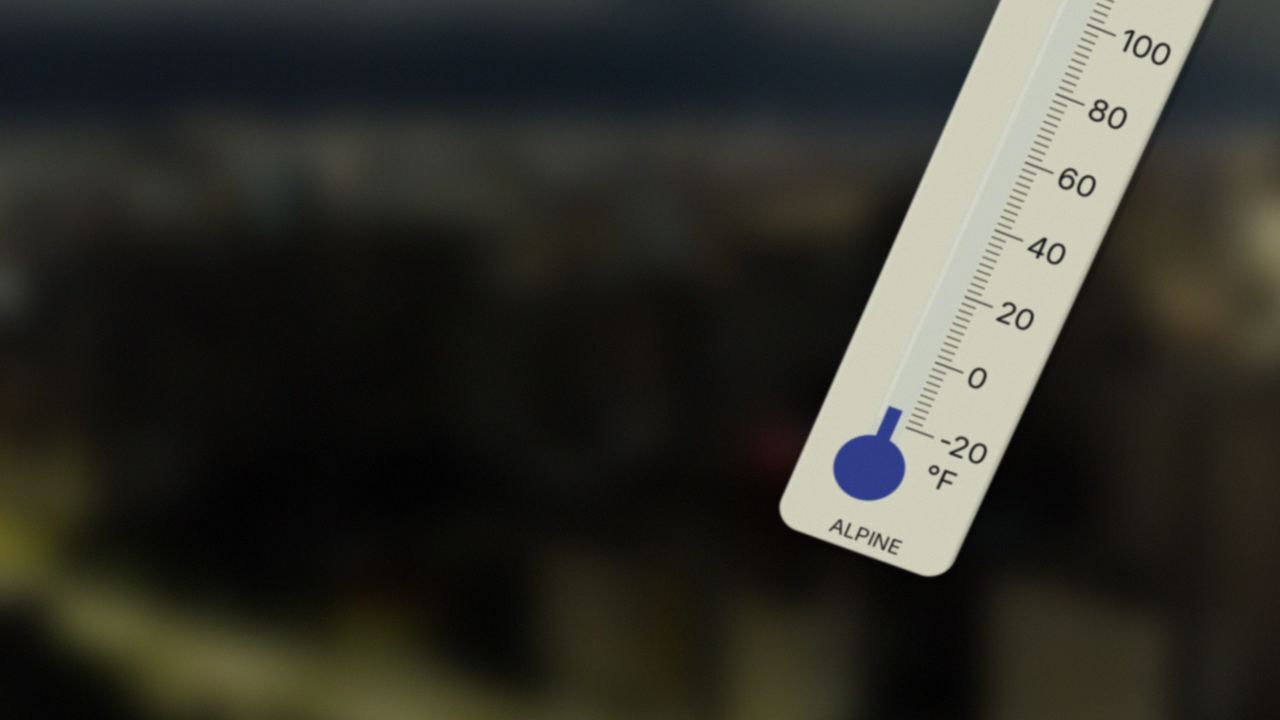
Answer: -16; °F
